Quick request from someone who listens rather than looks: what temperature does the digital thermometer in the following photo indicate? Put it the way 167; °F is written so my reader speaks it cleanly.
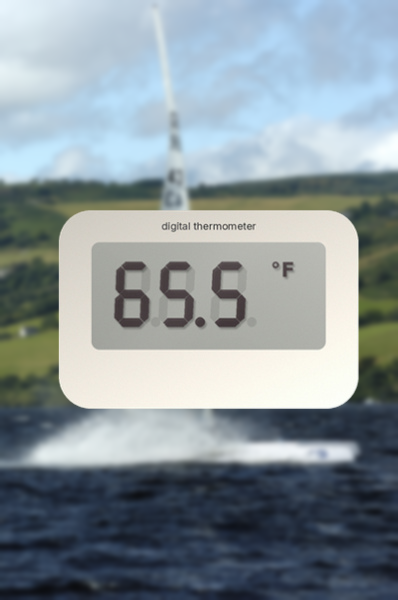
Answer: 65.5; °F
